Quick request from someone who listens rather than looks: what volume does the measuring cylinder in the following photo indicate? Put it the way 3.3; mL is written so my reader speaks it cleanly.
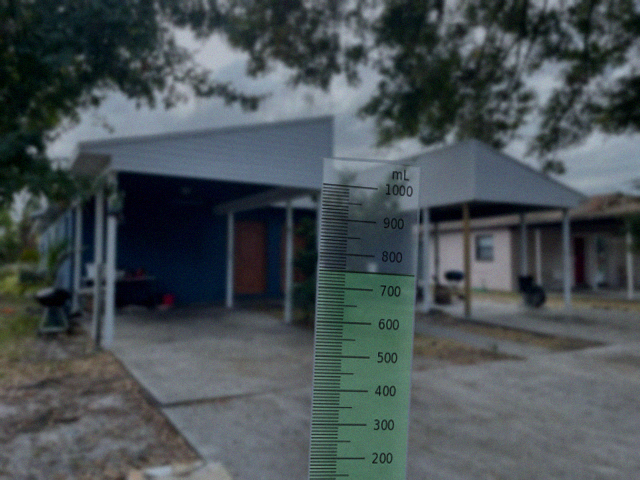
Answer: 750; mL
